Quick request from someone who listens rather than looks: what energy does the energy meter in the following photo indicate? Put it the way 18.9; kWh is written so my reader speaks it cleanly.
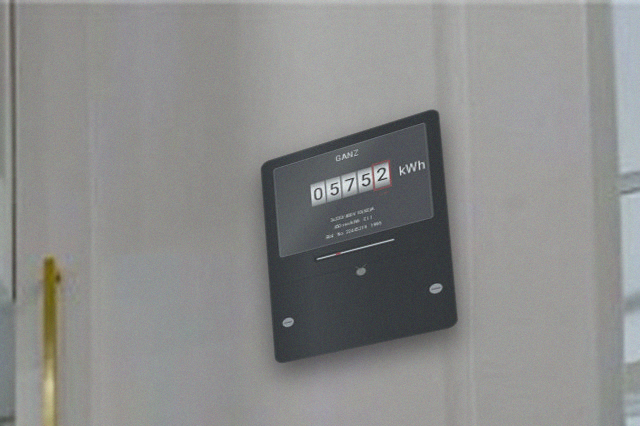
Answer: 575.2; kWh
